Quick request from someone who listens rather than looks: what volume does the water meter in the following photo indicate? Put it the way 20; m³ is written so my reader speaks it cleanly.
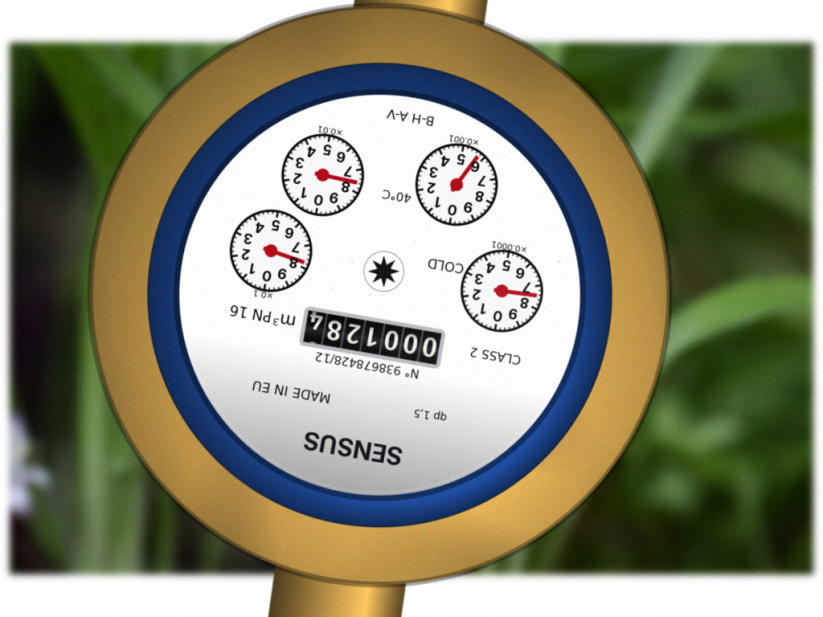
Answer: 1283.7757; m³
